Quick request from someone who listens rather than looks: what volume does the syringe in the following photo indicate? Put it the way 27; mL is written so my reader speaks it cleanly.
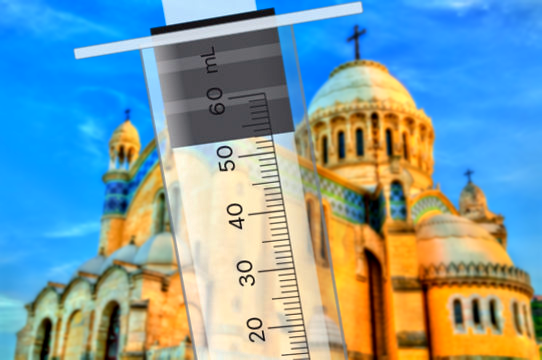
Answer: 53; mL
